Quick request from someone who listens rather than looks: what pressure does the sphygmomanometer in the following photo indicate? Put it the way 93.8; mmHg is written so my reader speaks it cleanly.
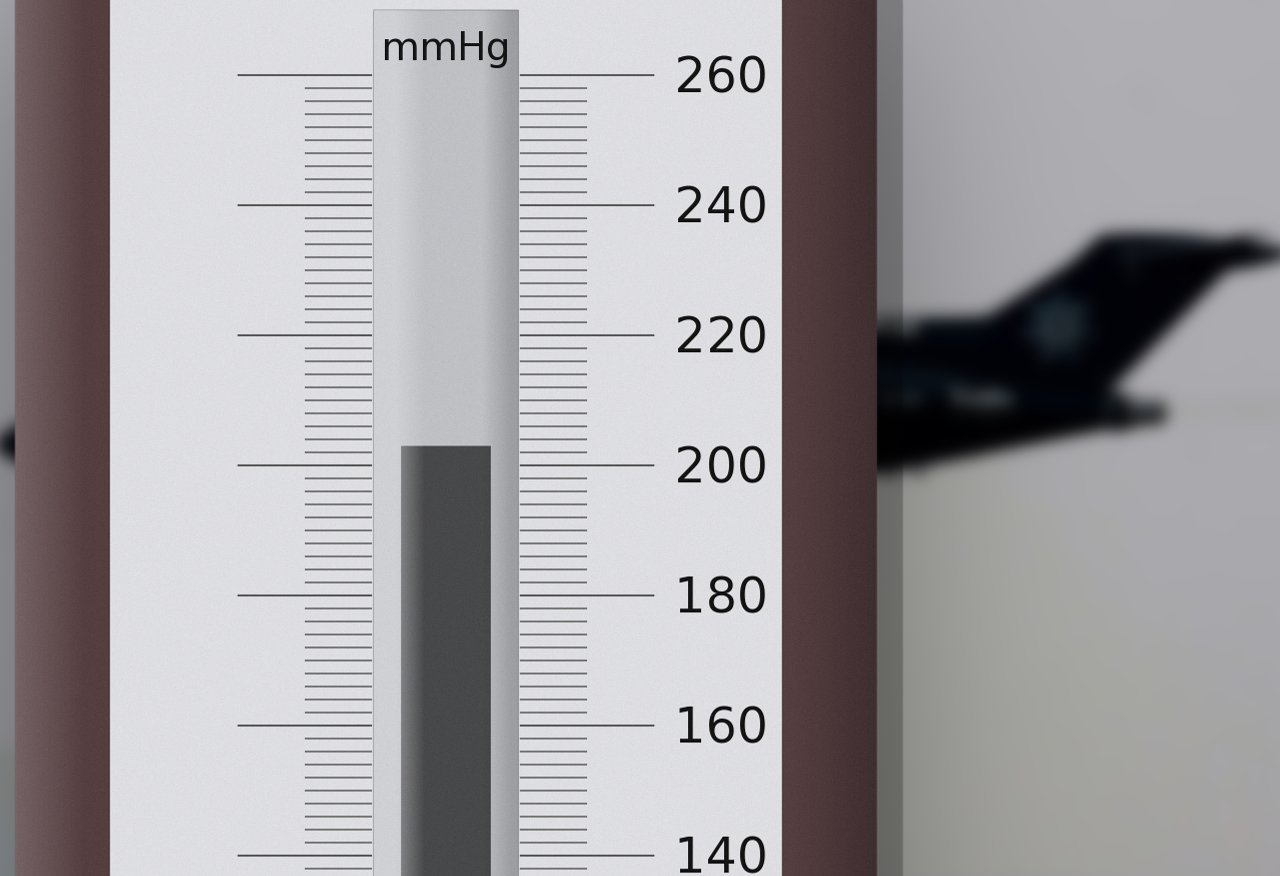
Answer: 203; mmHg
